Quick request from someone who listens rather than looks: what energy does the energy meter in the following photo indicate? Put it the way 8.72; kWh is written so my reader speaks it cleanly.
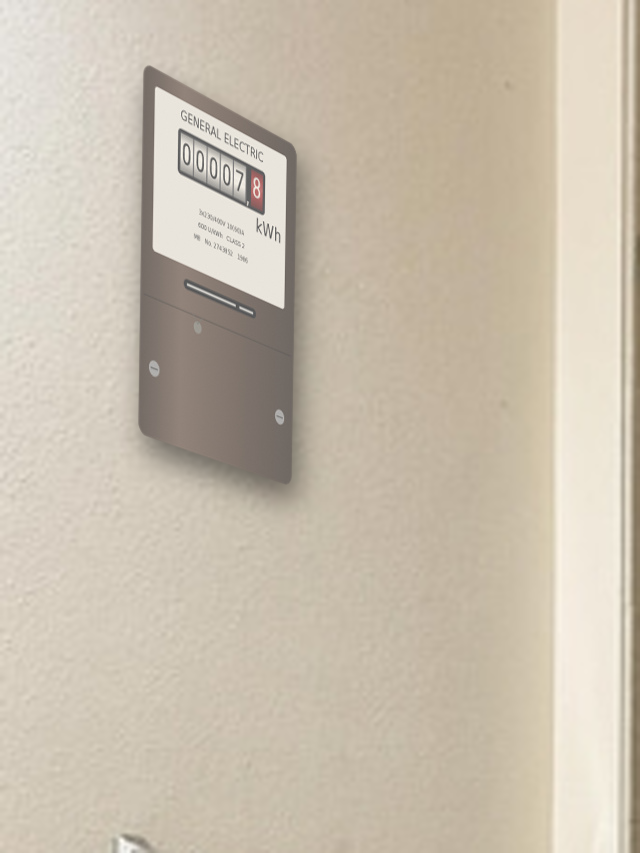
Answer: 7.8; kWh
